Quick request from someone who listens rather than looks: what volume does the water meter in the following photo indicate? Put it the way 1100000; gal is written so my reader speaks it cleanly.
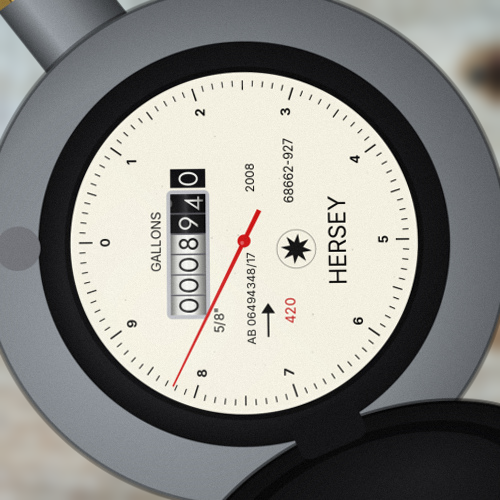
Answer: 8938.2; gal
